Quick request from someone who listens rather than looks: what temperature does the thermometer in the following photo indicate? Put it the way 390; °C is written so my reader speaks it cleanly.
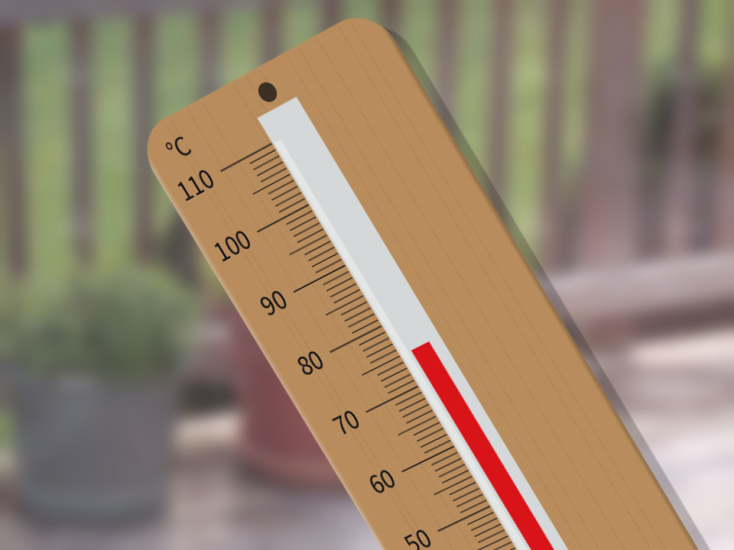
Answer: 75; °C
